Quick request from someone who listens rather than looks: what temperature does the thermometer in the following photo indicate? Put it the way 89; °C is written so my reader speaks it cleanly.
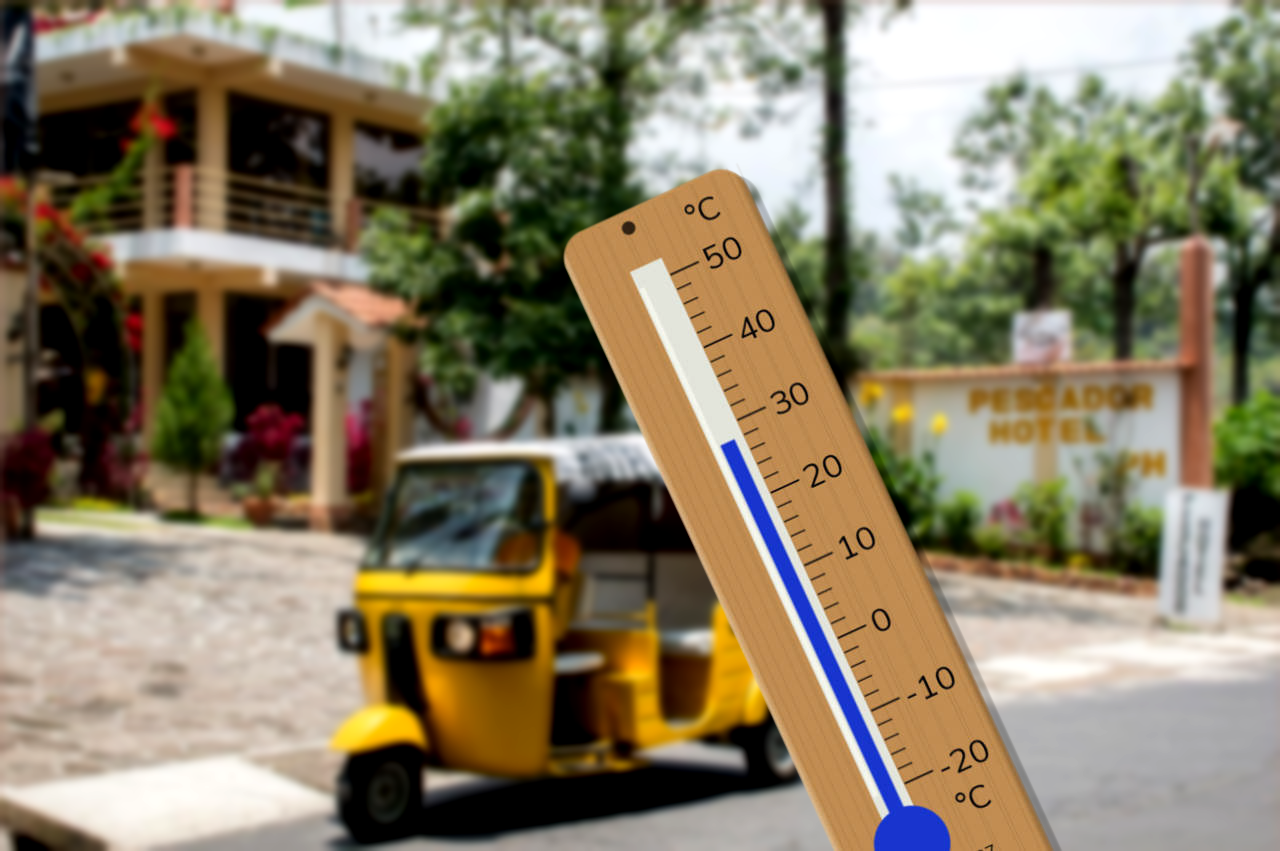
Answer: 28; °C
